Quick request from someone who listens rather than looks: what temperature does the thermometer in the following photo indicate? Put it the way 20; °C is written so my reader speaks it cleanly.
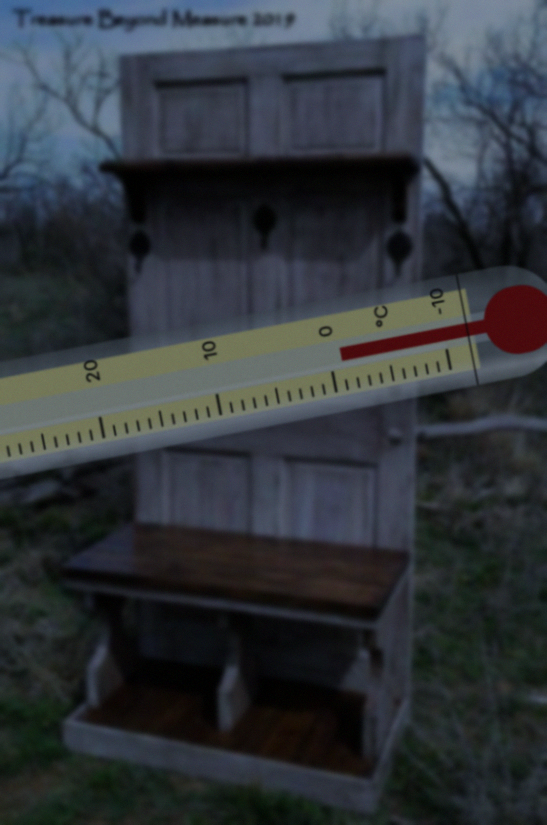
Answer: -1; °C
